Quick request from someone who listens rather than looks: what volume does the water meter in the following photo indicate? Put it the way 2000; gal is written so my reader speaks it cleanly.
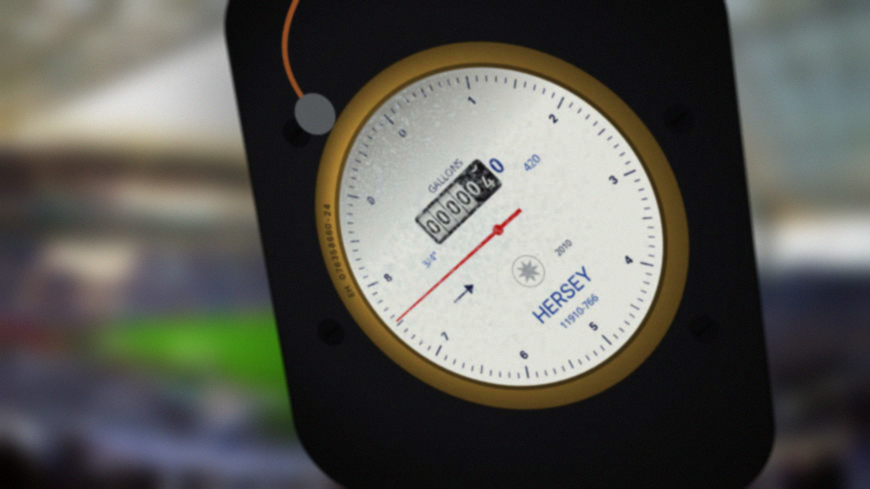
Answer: 37.5; gal
